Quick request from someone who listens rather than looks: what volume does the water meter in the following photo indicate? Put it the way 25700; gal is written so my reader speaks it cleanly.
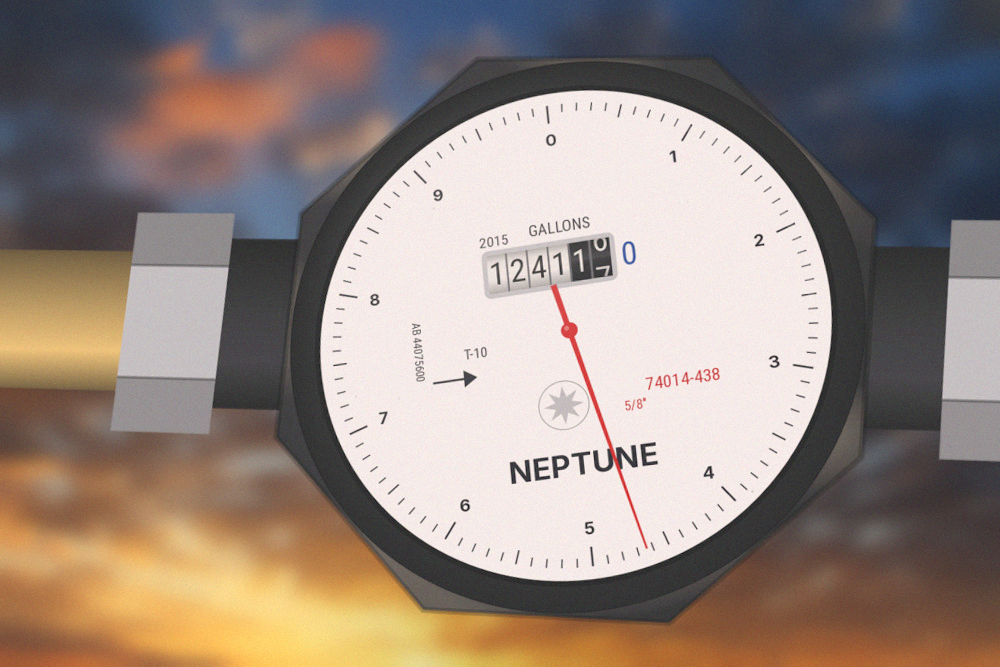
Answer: 1241164.6; gal
